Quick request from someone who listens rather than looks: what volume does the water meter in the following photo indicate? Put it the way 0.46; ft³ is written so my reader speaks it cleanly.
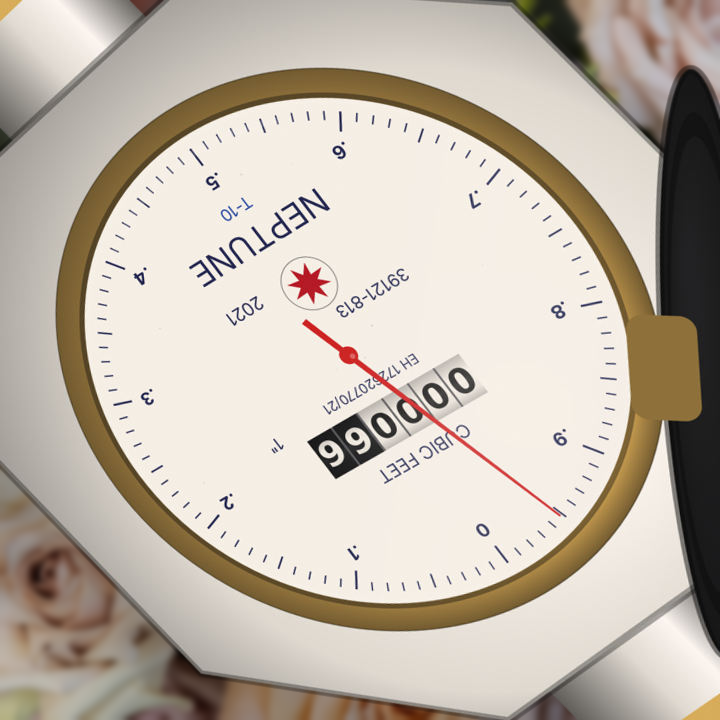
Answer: 65.95; ft³
